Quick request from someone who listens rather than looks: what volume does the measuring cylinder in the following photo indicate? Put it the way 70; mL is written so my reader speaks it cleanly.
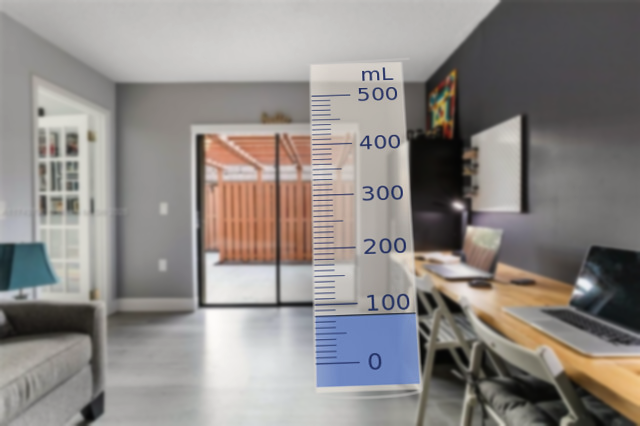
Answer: 80; mL
